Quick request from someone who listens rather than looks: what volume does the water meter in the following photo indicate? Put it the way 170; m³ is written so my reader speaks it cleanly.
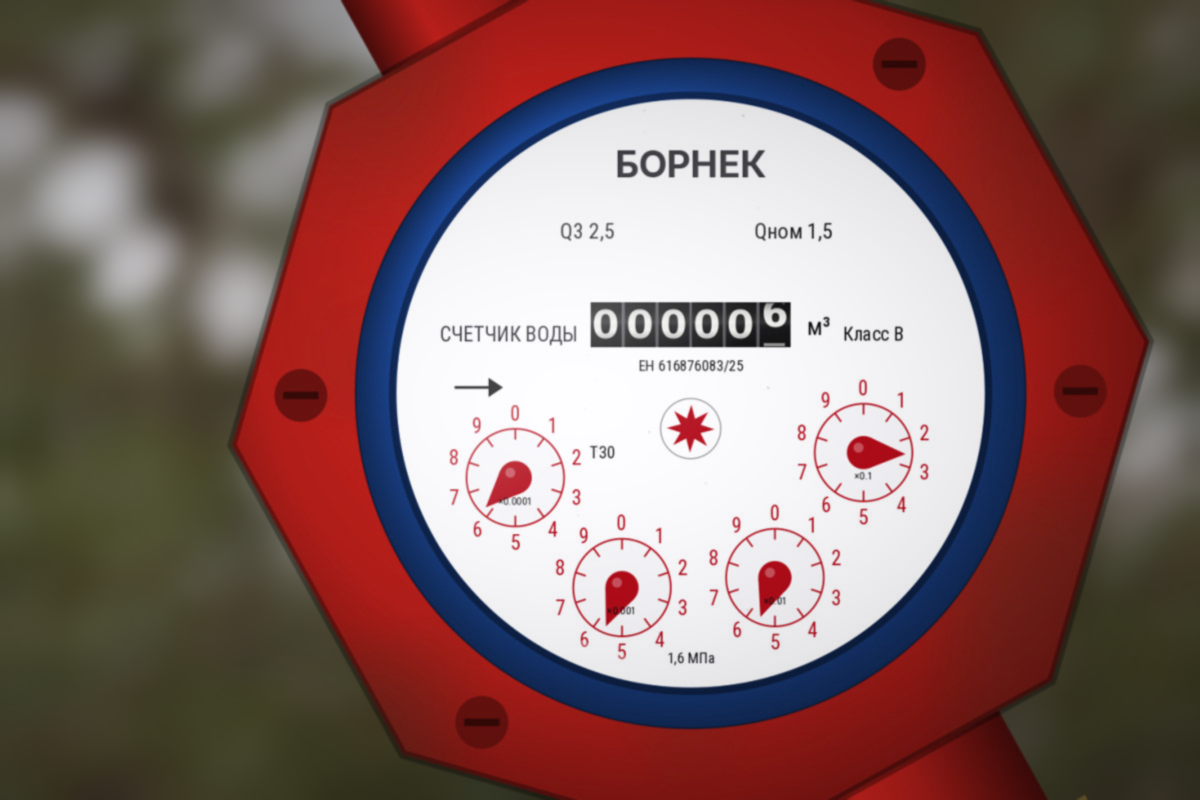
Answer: 6.2556; m³
